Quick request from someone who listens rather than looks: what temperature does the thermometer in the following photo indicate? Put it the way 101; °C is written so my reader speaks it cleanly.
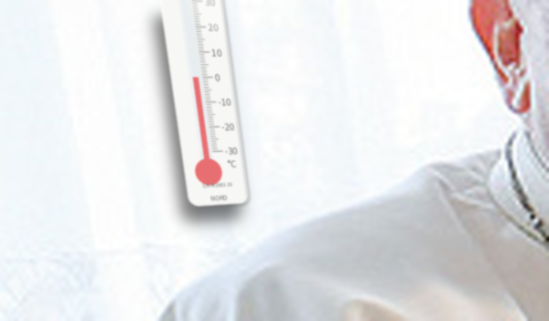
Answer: 0; °C
